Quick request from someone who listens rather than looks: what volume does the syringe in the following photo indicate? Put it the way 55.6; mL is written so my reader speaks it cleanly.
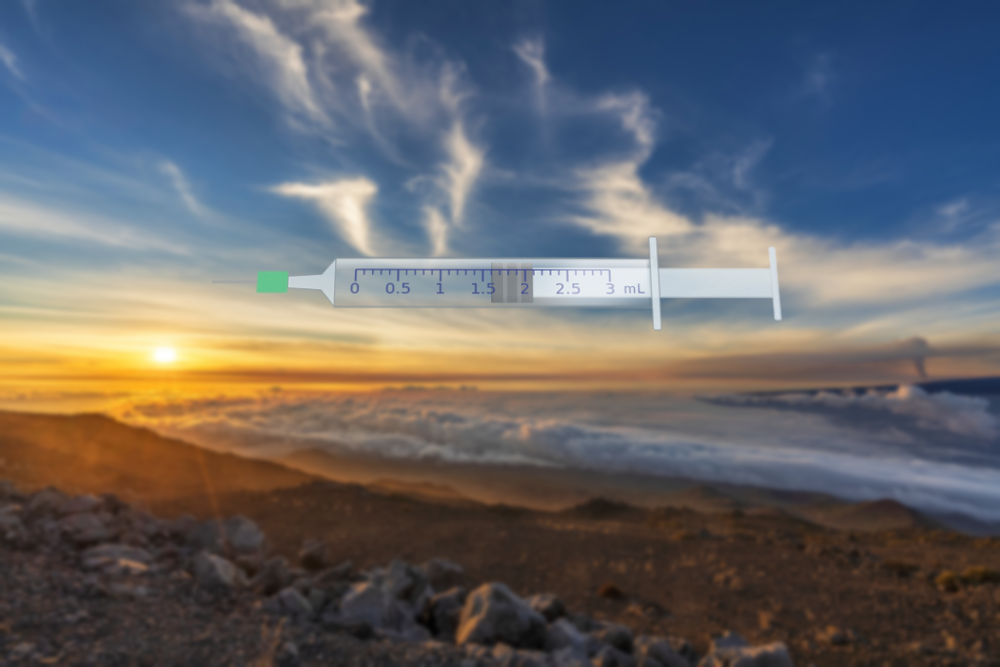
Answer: 1.6; mL
